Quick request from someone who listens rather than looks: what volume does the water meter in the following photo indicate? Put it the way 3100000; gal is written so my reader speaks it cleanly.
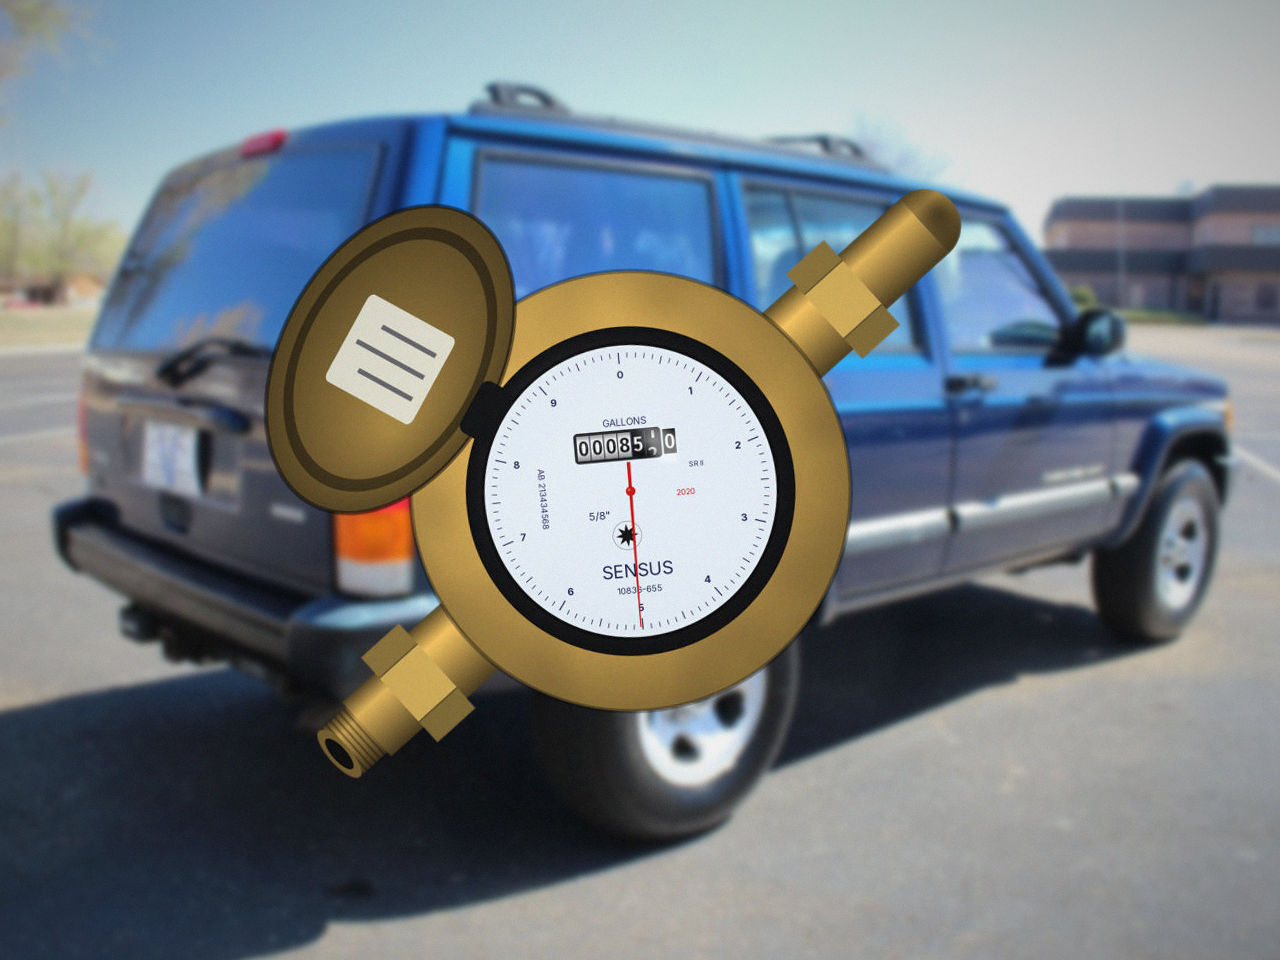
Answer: 8515.0; gal
